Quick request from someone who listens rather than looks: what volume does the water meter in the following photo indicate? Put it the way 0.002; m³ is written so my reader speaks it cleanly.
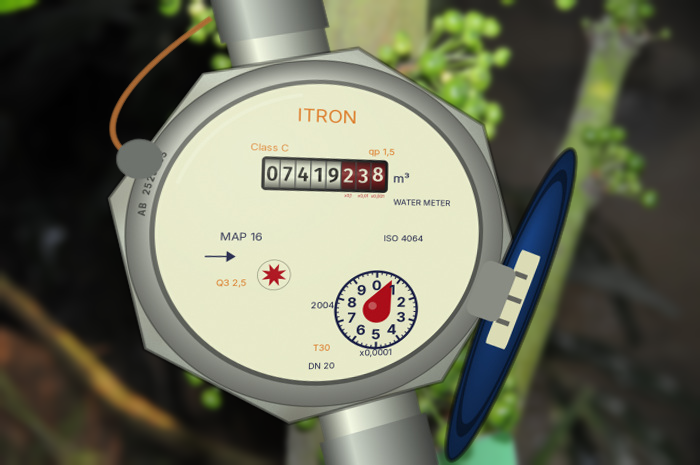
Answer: 7419.2380; m³
